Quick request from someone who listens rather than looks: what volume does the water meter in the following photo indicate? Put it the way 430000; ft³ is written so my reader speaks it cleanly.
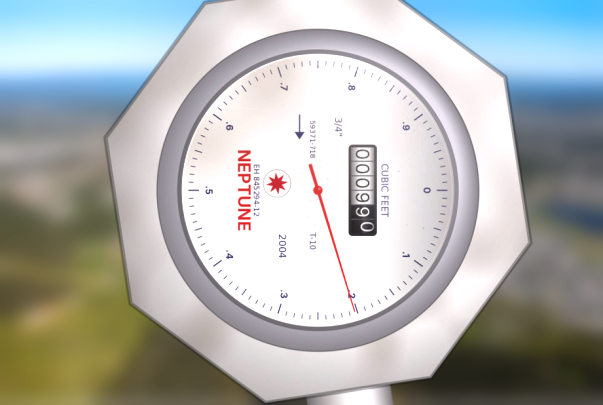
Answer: 990.20; ft³
